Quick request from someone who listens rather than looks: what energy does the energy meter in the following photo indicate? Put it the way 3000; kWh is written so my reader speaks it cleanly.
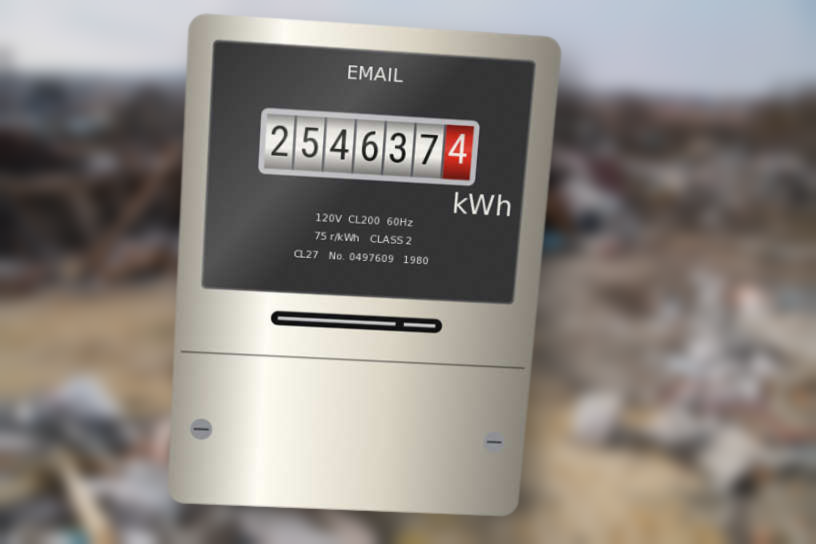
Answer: 254637.4; kWh
